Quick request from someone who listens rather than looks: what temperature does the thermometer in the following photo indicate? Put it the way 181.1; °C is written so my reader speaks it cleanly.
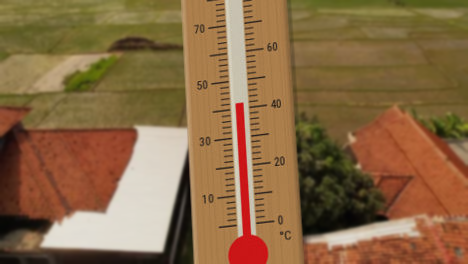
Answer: 42; °C
